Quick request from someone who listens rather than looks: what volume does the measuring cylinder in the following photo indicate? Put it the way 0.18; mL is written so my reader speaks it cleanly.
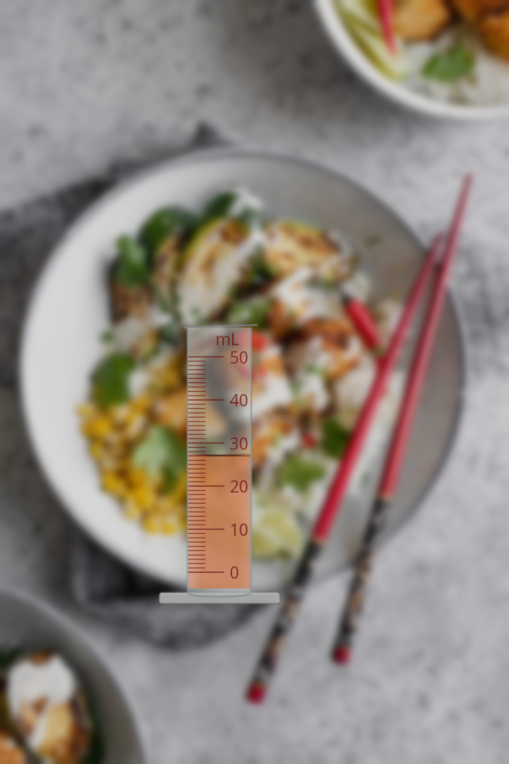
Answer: 27; mL
